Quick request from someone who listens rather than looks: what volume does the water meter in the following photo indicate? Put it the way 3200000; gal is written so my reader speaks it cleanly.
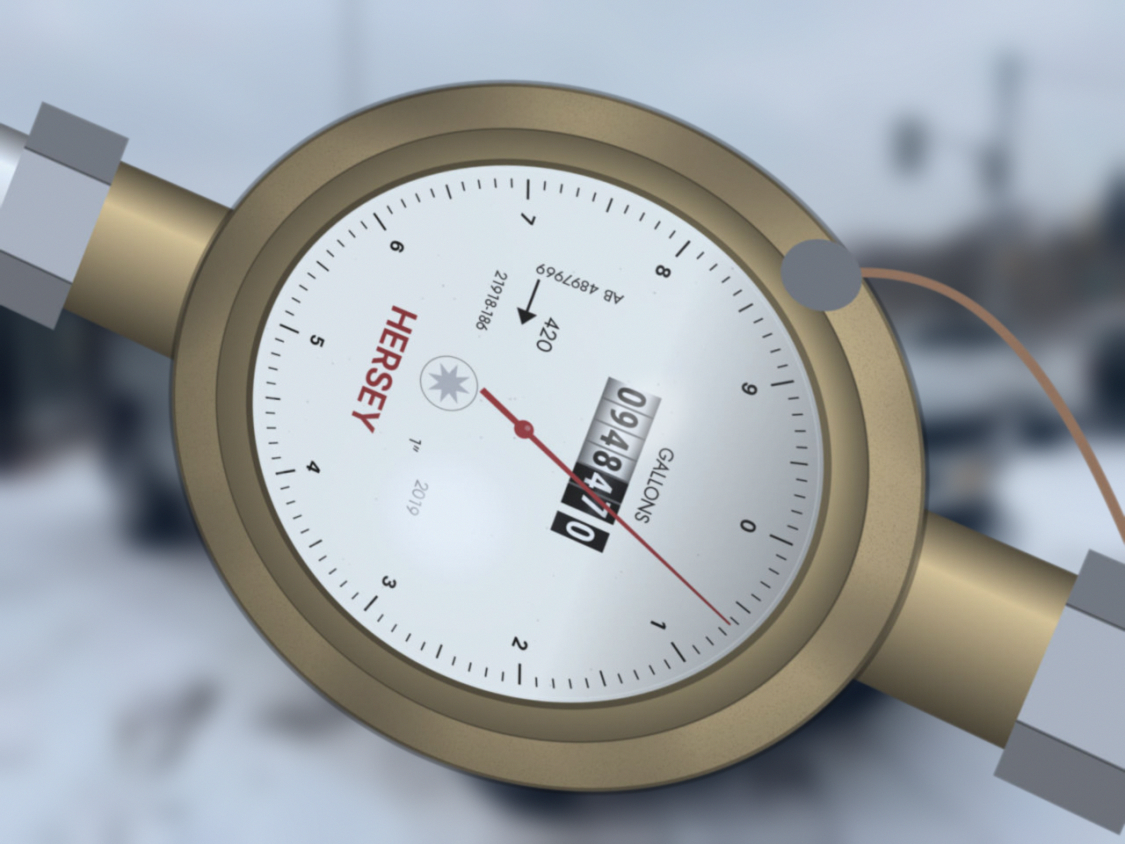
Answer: 948470.6; gal
